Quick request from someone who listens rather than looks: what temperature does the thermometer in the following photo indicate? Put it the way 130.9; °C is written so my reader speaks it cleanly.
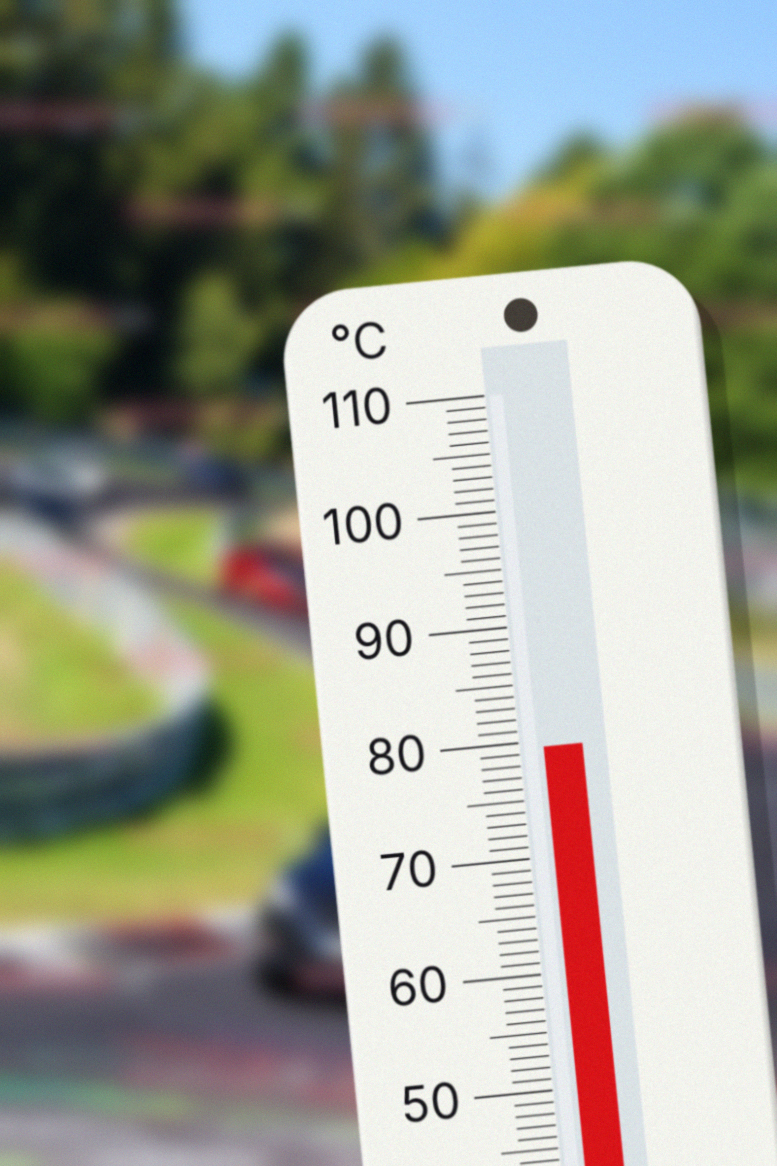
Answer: 79.5; °C
